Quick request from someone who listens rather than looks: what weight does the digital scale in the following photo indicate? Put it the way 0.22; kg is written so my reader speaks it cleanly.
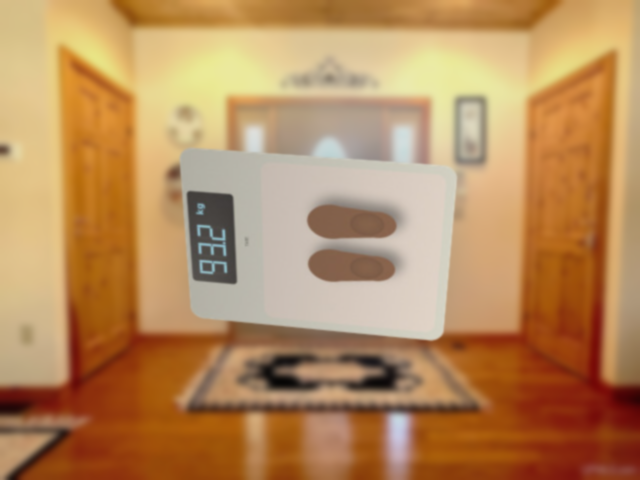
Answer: 93.2; kg
